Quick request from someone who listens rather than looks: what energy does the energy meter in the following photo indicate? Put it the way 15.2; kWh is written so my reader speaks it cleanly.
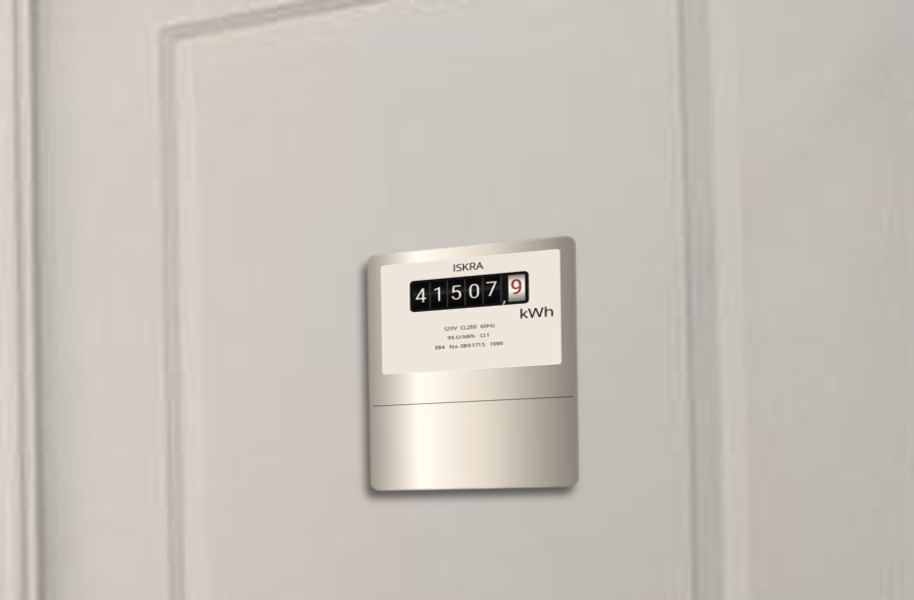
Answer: 41507.9; kWh
